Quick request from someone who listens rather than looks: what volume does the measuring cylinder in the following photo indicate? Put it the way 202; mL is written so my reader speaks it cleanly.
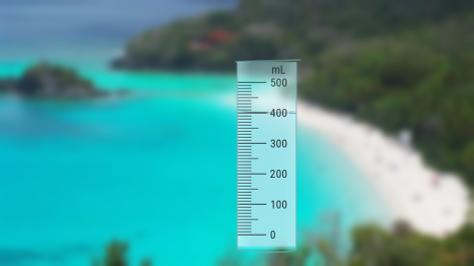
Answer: 400; mL
